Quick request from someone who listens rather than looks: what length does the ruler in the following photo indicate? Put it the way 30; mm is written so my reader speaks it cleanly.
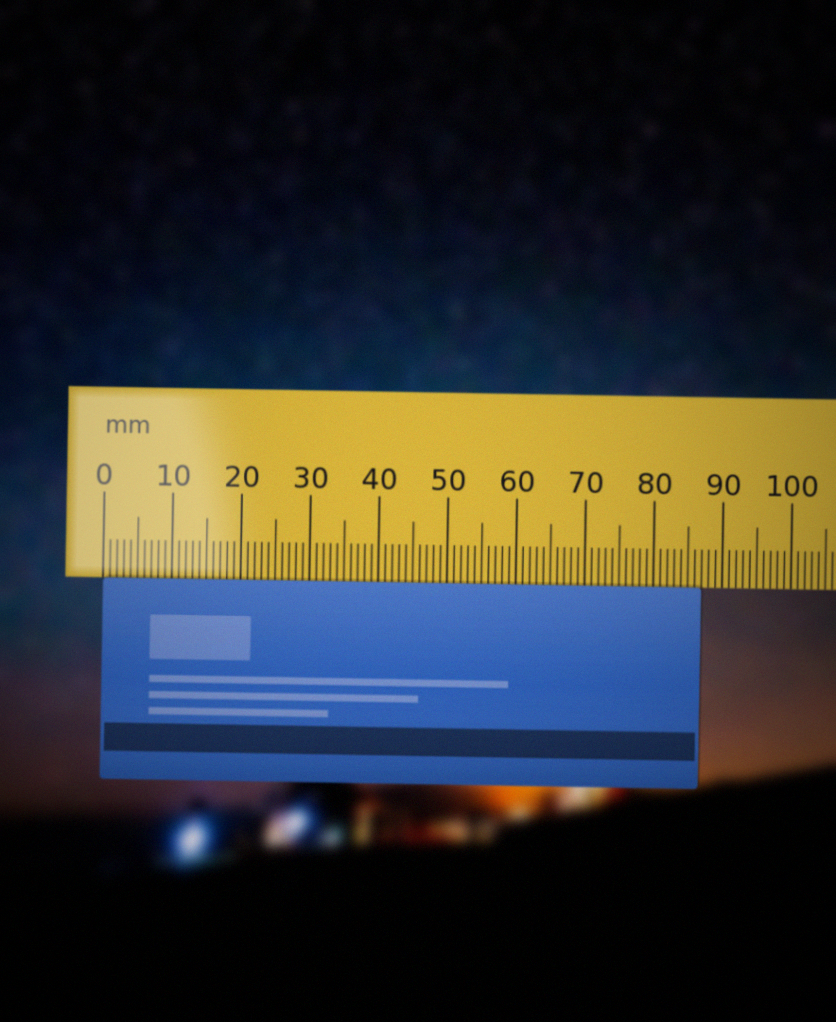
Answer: 87; mm
